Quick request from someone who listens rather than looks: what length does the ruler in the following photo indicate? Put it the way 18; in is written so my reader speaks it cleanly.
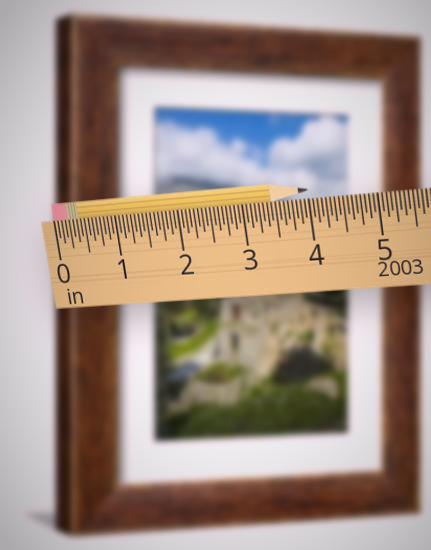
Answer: 4; in
